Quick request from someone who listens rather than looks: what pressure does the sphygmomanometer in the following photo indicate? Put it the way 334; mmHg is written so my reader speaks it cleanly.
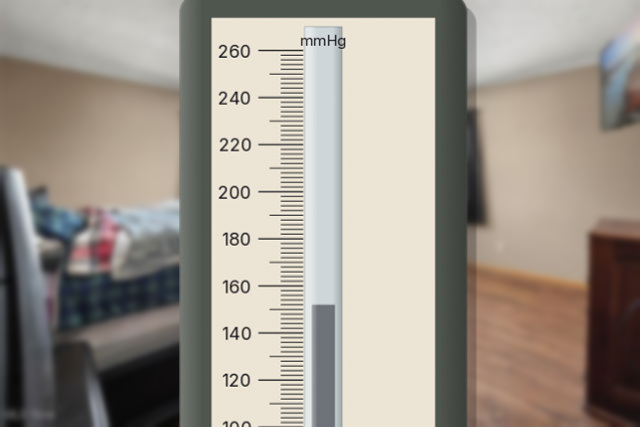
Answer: 152; mmHg
